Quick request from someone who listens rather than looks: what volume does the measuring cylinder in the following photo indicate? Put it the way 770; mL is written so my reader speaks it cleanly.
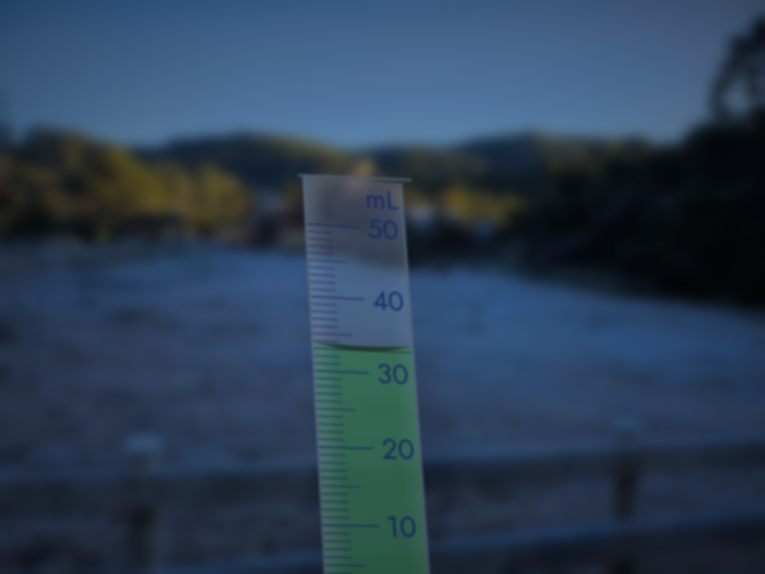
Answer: 33; mL
